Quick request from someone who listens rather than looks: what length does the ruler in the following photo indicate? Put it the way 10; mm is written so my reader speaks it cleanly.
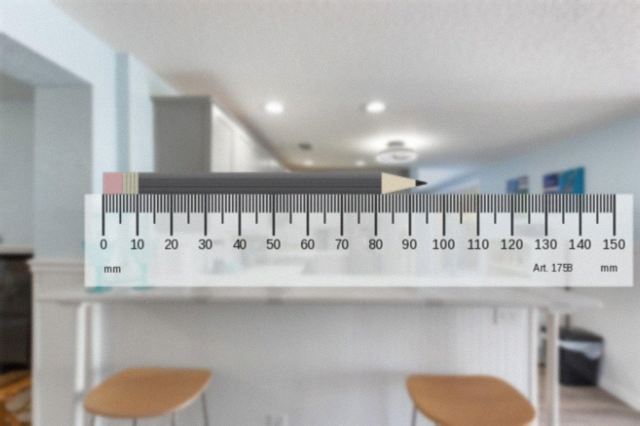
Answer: 95; mm
